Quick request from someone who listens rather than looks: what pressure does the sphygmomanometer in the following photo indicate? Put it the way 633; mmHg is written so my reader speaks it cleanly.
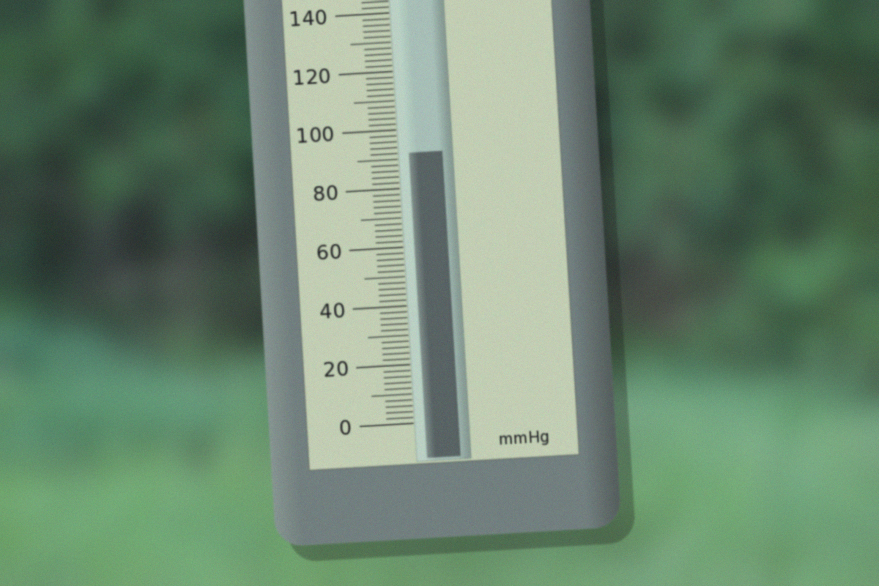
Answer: 92; mmHg
